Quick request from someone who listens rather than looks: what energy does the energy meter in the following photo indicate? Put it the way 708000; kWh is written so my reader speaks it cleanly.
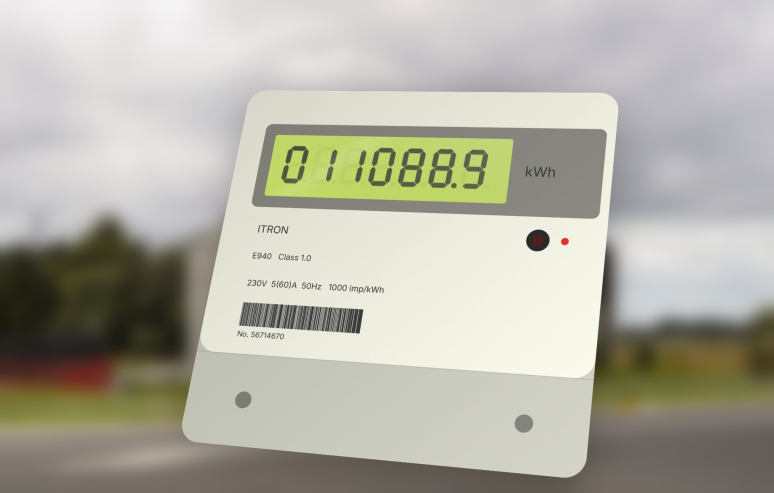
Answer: 11088.9; kWh
